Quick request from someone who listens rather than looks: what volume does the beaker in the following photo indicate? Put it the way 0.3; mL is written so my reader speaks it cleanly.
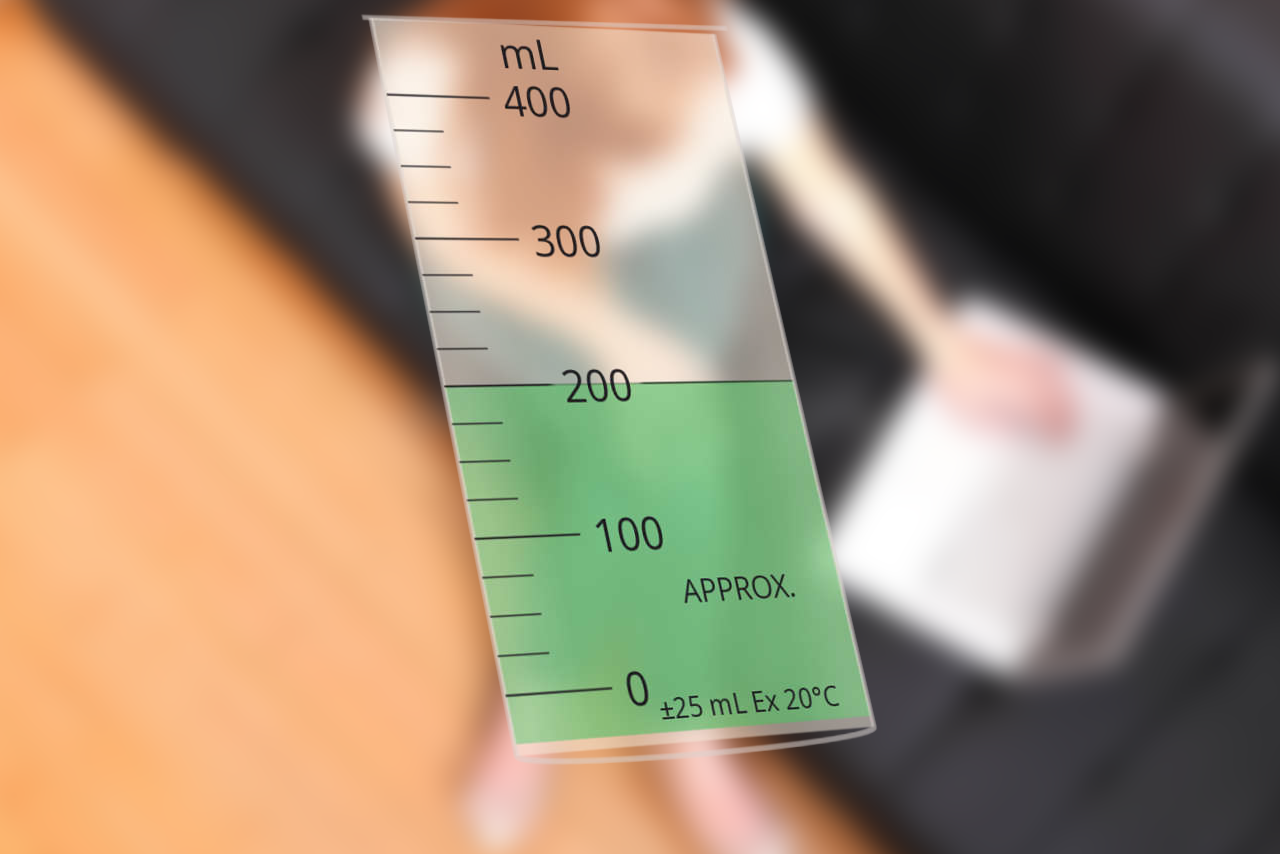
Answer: 200; mL
